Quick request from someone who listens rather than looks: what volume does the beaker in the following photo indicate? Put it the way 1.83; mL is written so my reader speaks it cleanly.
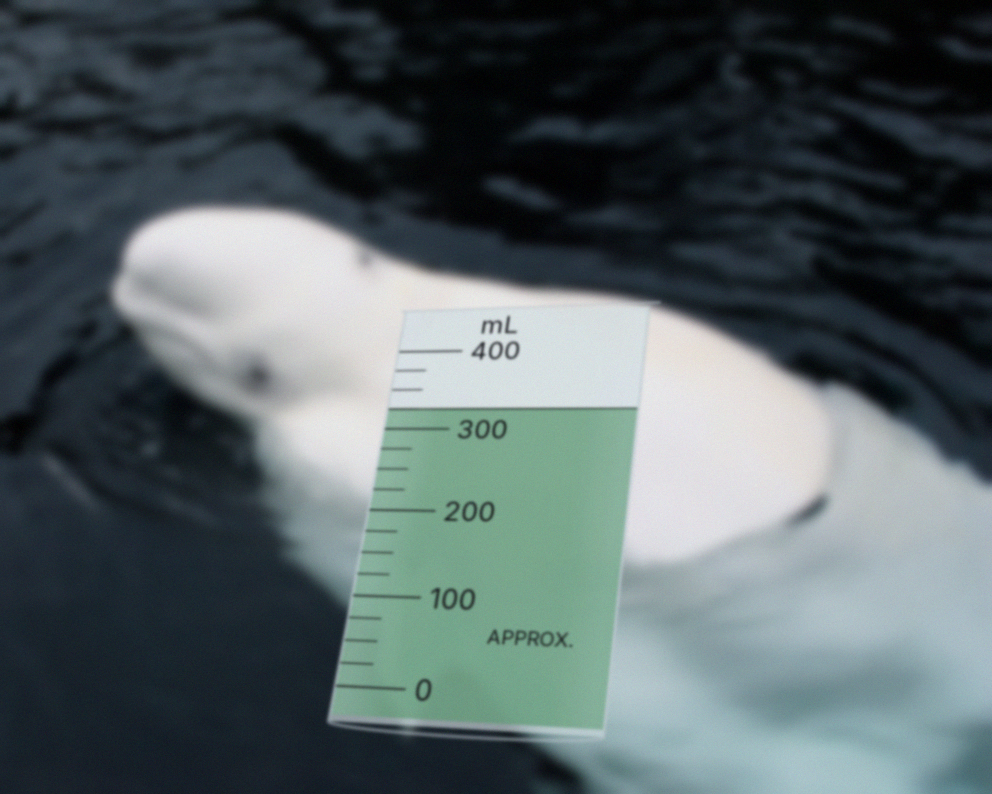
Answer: 325; mL
